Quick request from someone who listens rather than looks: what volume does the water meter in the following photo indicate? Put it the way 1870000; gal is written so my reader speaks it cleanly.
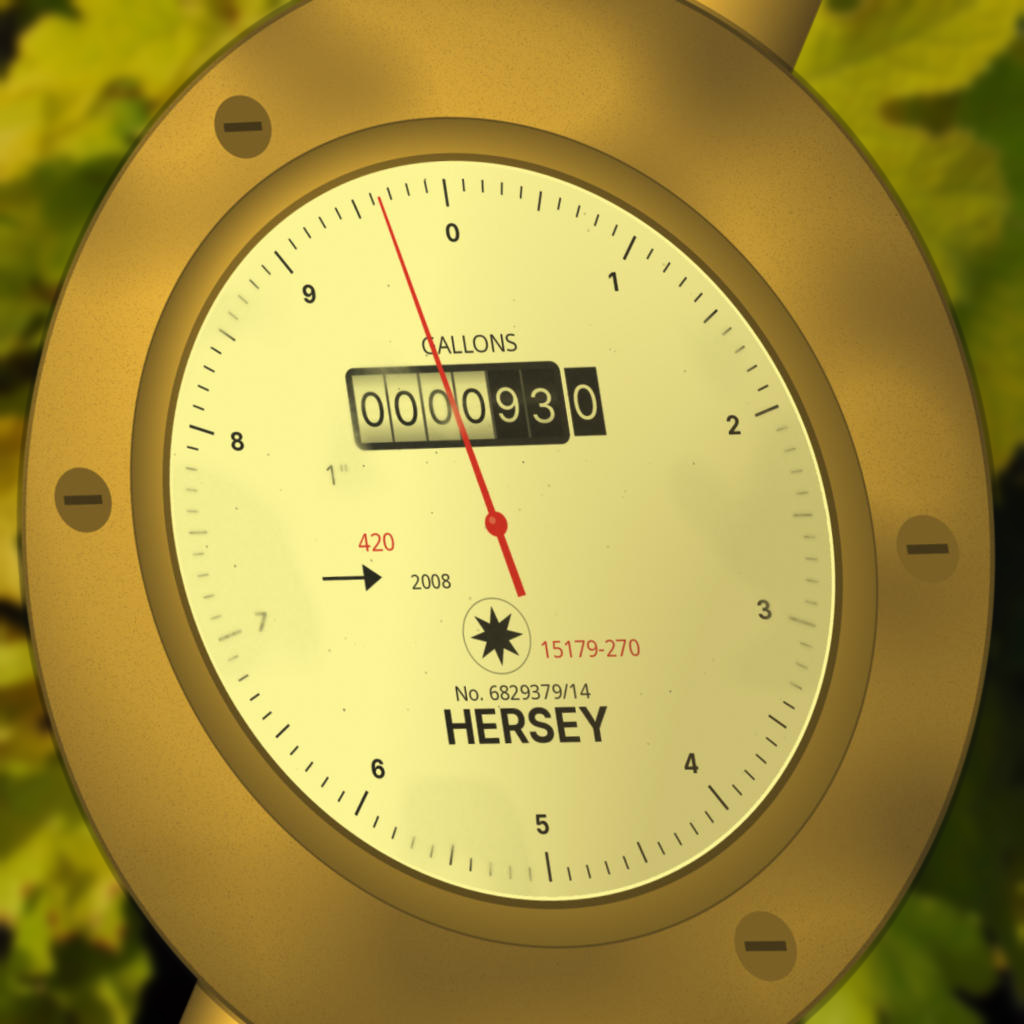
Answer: 929.6; gal
